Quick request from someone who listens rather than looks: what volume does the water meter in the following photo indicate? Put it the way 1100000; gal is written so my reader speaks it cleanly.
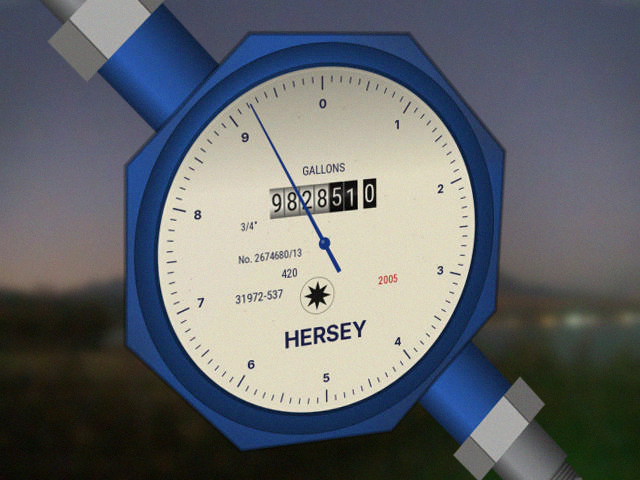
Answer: 9828509.2; gal
